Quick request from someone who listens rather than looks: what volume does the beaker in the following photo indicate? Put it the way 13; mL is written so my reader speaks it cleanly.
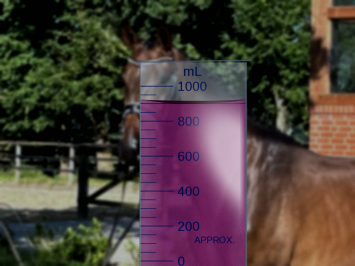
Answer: 900; mL
